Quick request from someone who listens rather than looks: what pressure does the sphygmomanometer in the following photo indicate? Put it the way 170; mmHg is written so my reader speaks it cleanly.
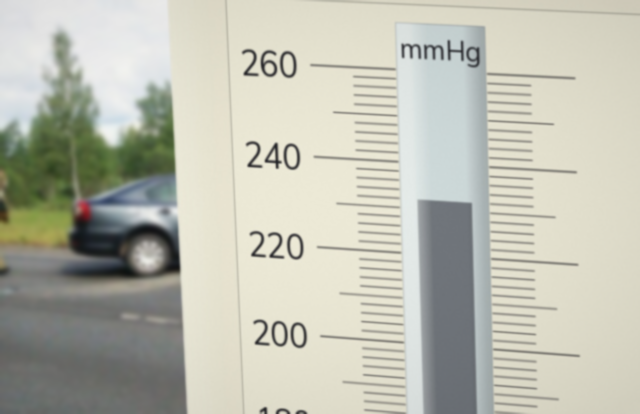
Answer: 232; mmHg
